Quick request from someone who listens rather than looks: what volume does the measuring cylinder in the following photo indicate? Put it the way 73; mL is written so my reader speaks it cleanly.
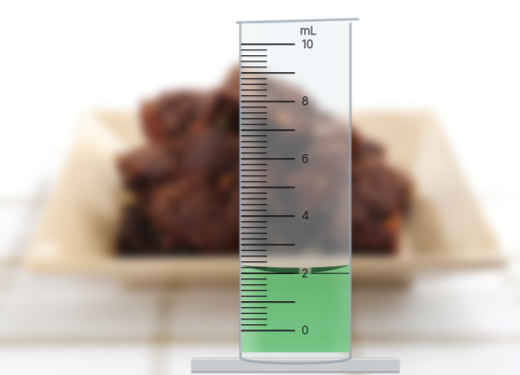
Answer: 2; mL
